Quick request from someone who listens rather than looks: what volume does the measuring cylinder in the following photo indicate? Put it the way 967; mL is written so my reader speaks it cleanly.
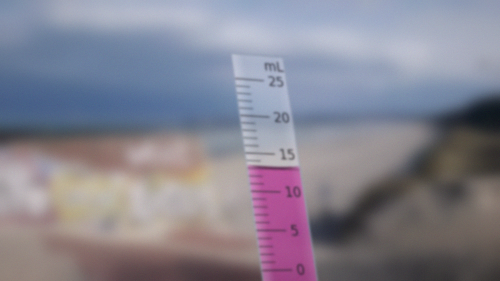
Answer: 13; mL
